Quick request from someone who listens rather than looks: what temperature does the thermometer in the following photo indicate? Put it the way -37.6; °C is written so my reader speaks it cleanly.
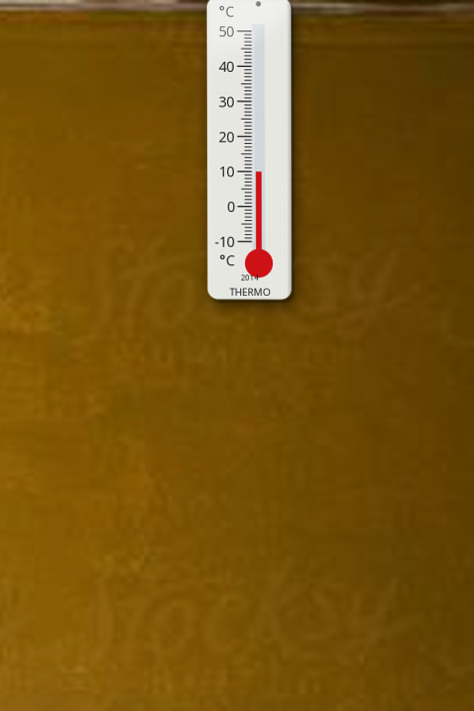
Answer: 10; °C
